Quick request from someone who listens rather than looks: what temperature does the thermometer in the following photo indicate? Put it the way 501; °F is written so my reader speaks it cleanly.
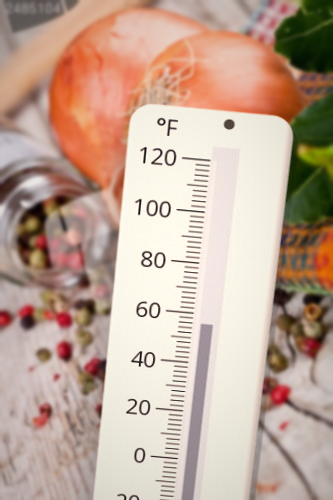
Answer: 56; °F
